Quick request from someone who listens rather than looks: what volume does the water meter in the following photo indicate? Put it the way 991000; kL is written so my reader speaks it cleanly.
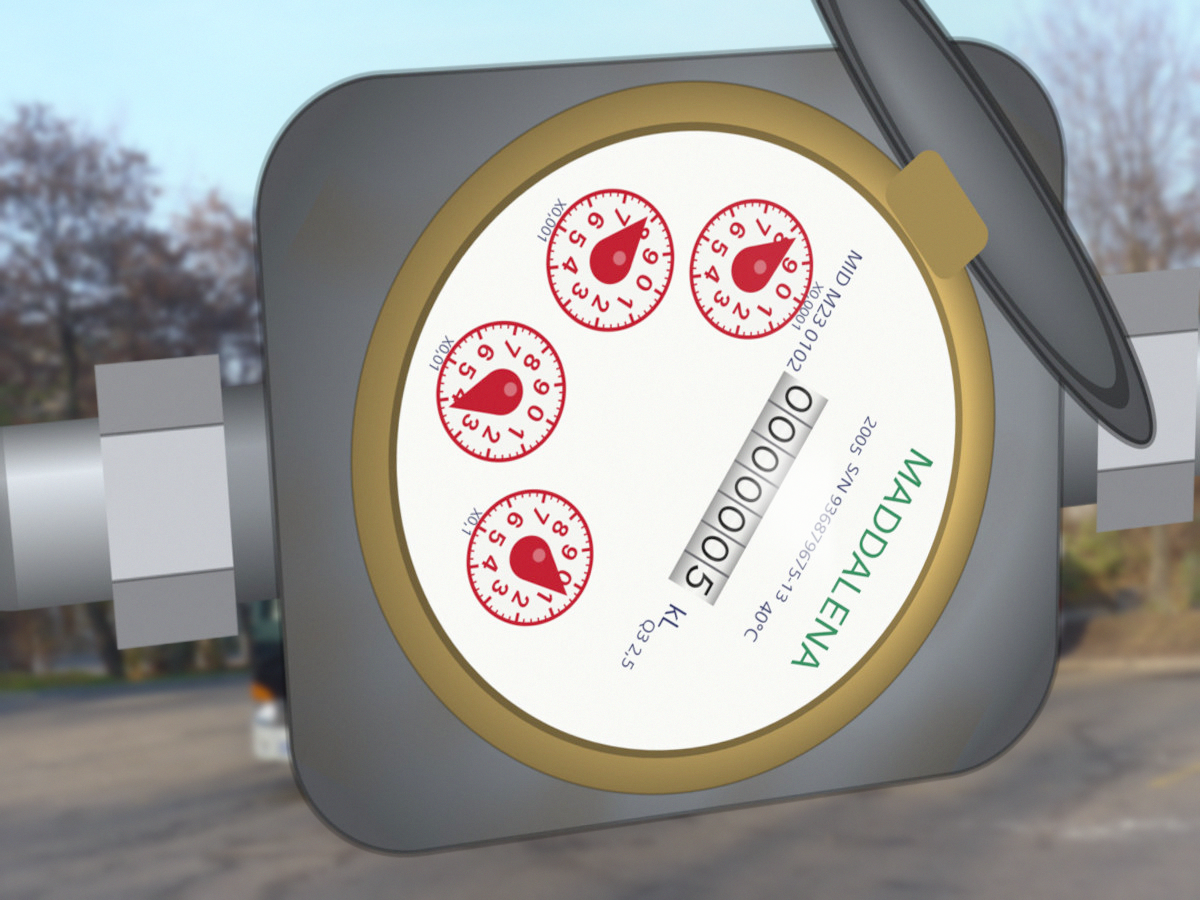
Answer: 5.0378; kL
